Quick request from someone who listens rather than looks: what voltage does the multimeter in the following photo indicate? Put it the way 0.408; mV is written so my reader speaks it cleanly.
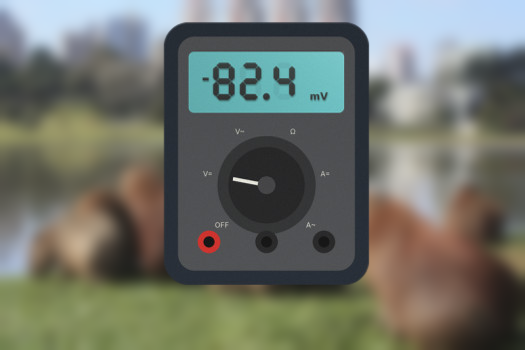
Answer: -82.4; mV
